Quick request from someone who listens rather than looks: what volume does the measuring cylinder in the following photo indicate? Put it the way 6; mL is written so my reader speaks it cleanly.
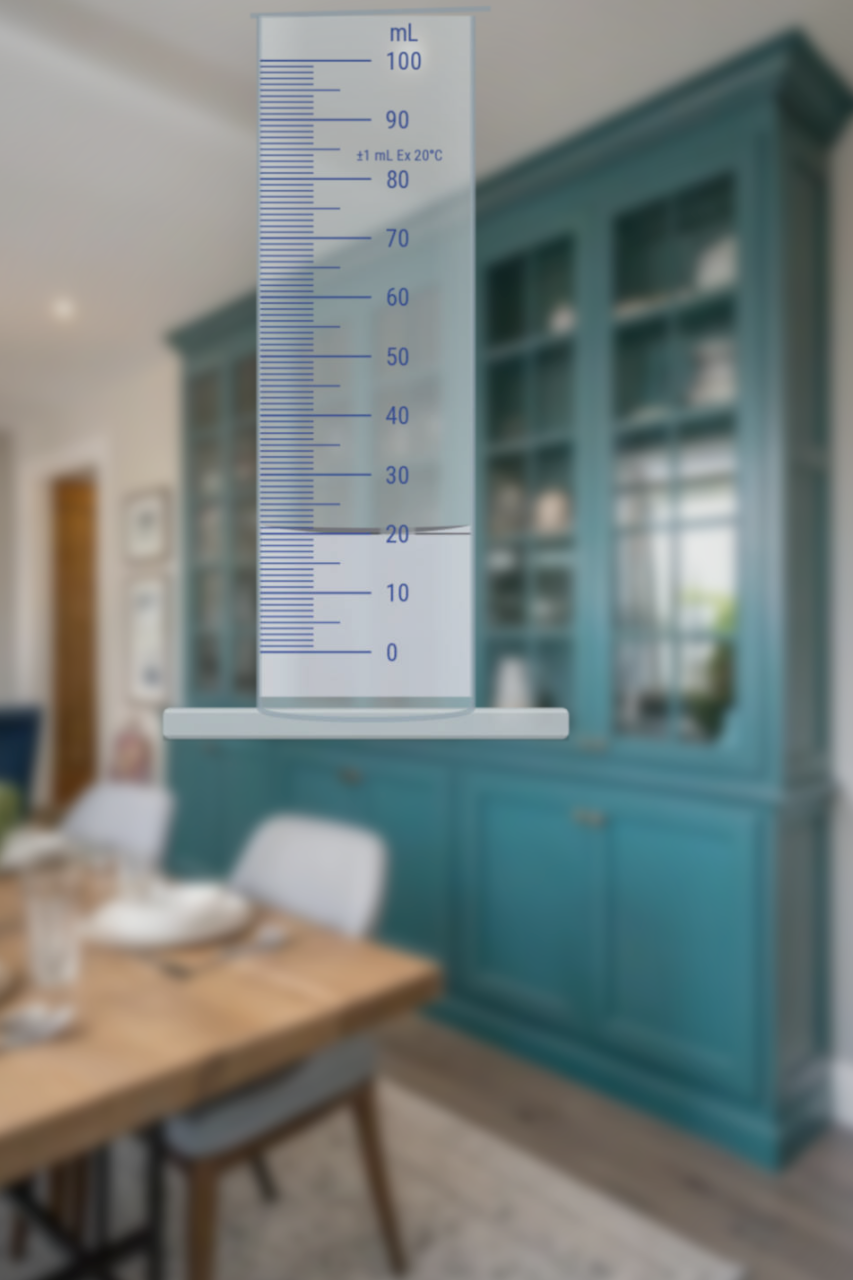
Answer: 20; mL
